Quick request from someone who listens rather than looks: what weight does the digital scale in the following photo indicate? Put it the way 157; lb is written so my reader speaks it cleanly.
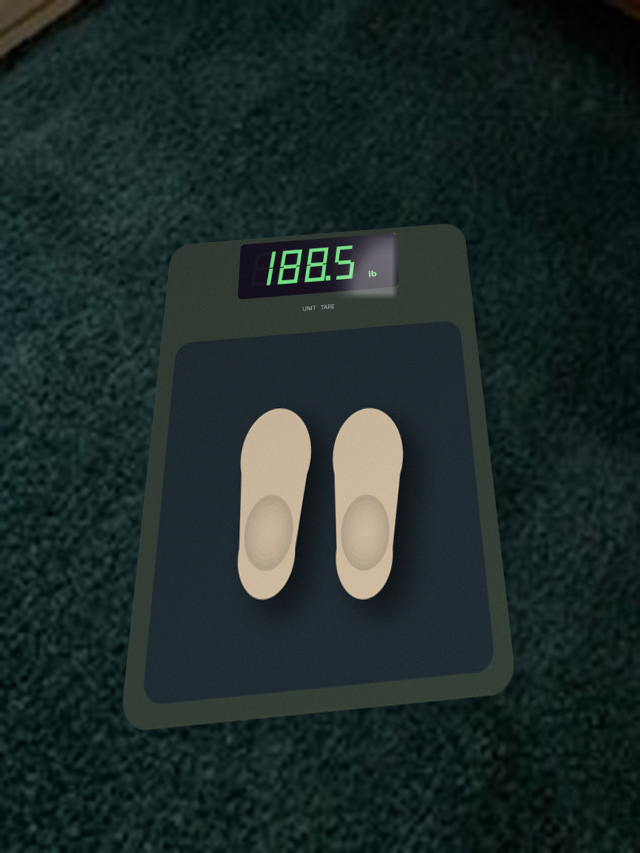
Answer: 188.5; lb
